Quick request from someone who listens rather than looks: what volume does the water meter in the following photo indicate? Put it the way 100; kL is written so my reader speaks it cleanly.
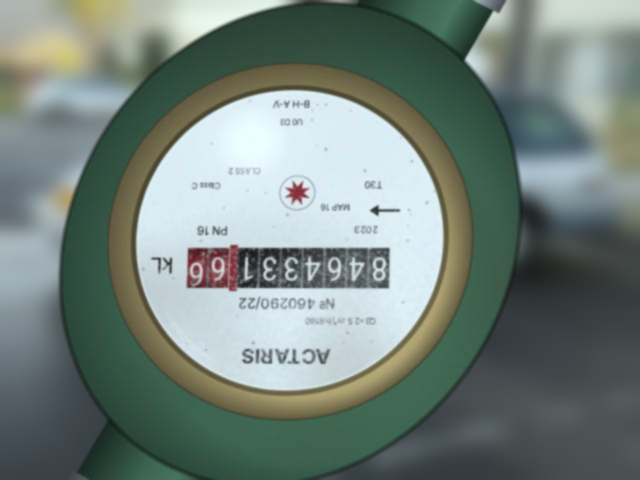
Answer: 8464331.66; kL
